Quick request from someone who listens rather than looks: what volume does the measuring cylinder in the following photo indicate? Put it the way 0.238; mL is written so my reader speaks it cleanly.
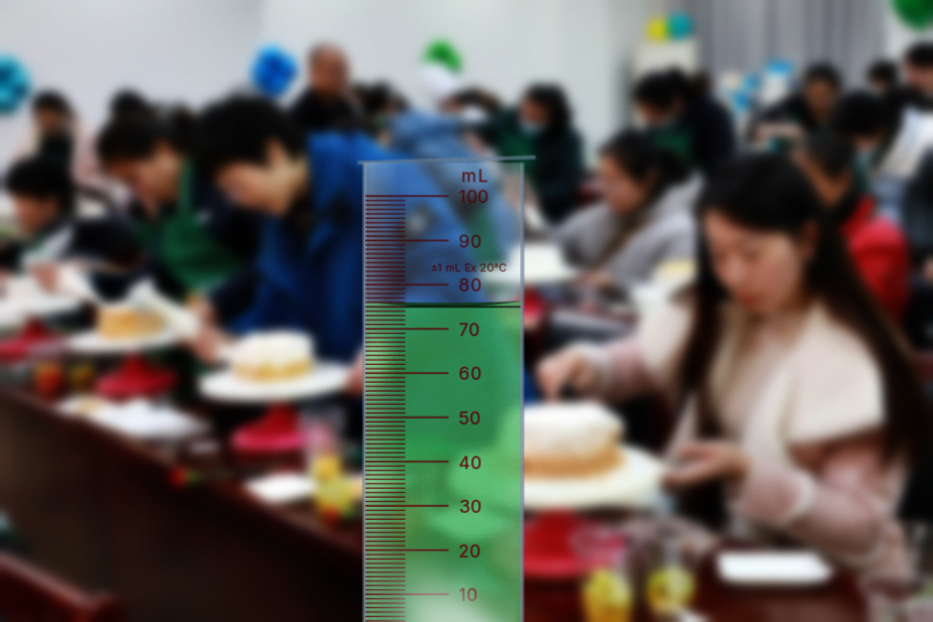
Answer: 75; mL
